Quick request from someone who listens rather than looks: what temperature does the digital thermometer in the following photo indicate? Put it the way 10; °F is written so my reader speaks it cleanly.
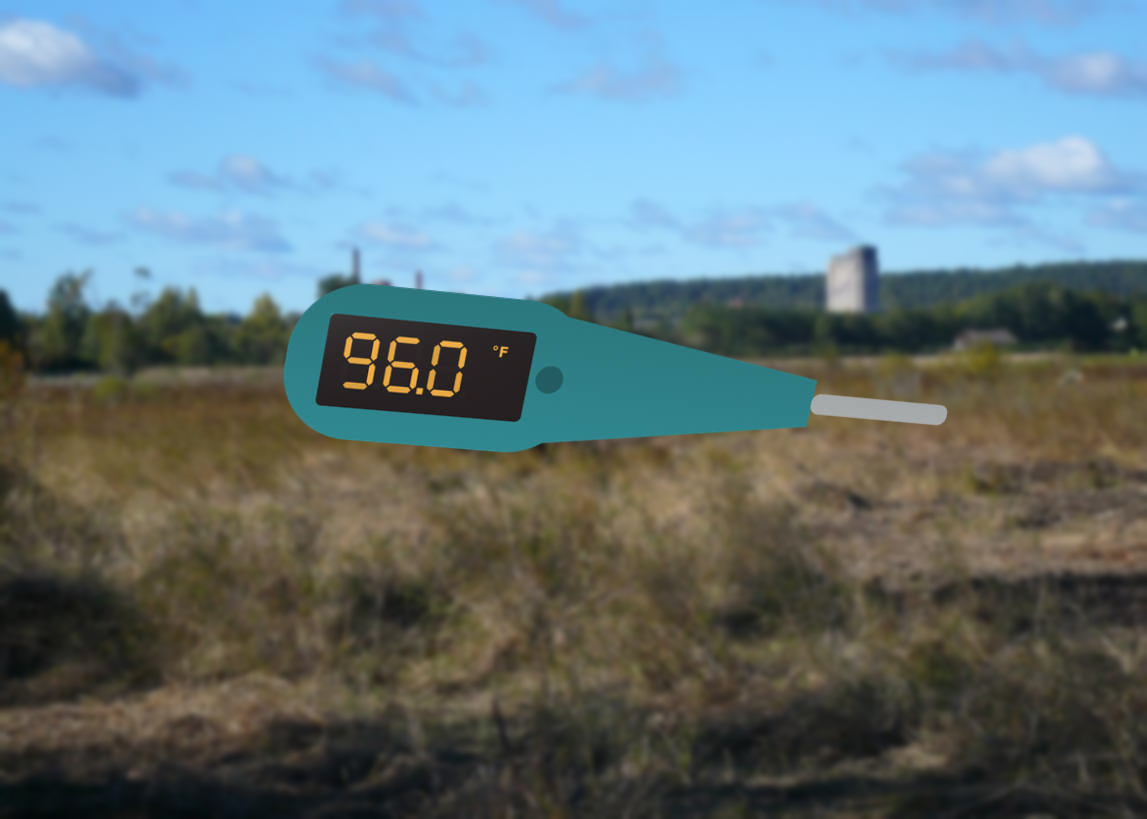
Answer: 96.0; °F
